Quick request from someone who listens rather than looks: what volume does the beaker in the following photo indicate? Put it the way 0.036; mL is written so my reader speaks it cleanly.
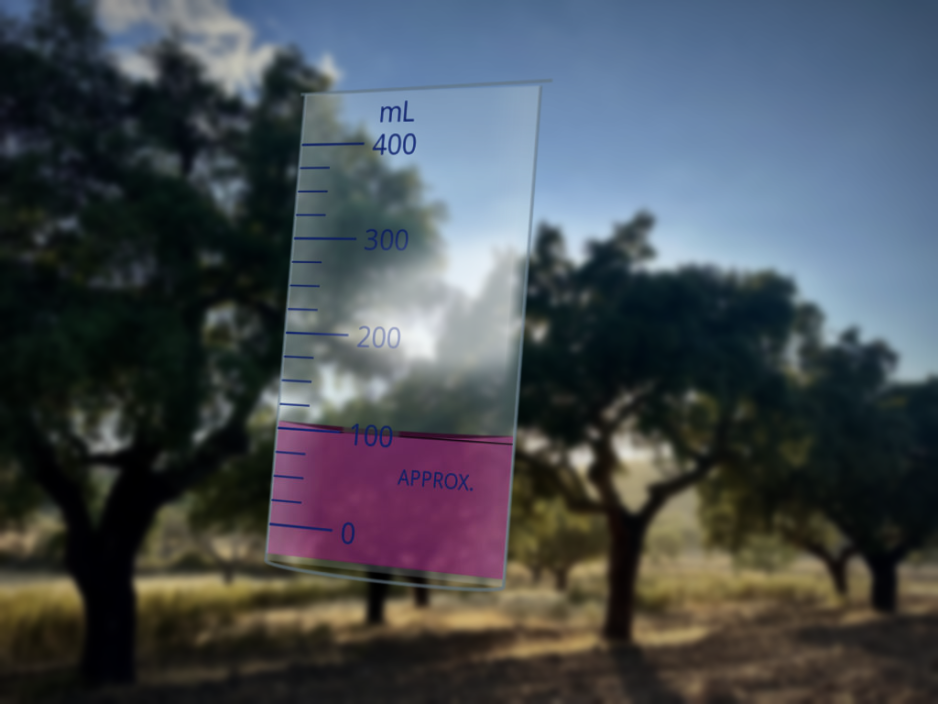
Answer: 100; mL
